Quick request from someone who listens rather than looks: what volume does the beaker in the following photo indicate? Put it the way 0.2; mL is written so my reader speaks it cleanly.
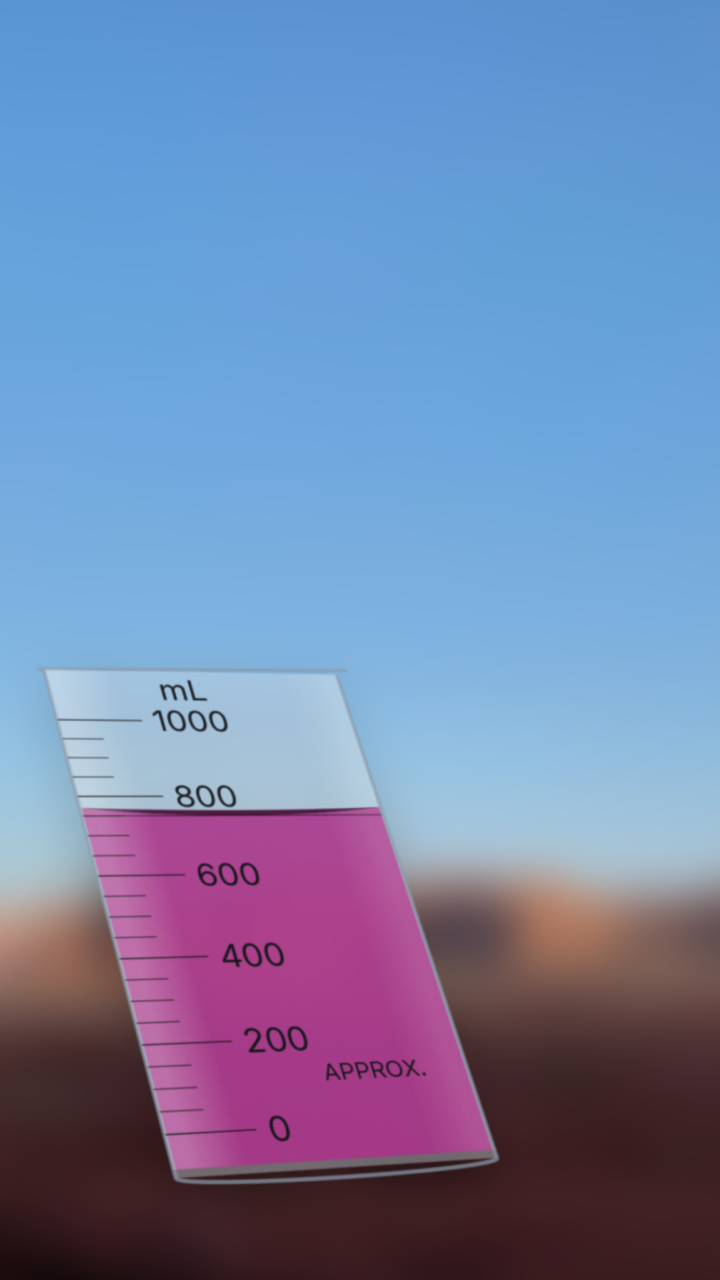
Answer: 750; mL
